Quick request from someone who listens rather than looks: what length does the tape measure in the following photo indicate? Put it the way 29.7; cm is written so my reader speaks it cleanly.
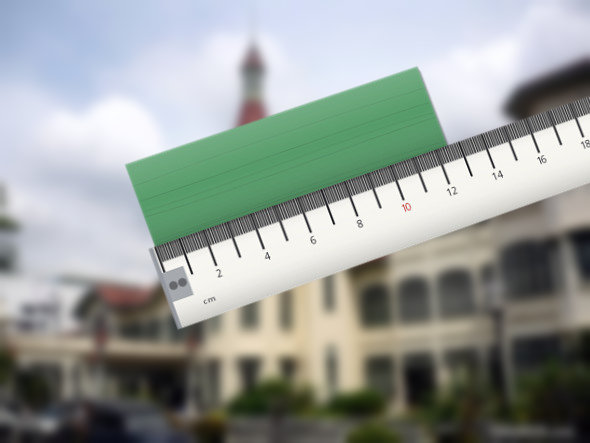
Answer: 12.5; cm
